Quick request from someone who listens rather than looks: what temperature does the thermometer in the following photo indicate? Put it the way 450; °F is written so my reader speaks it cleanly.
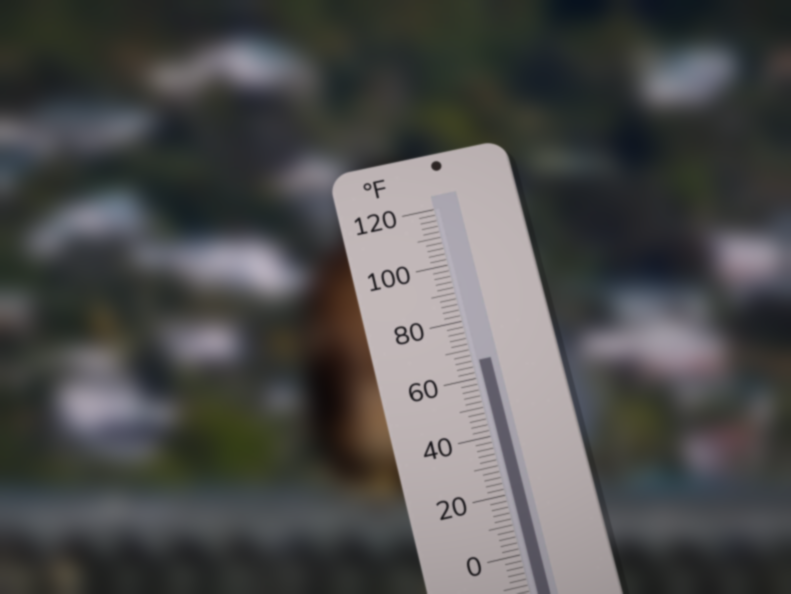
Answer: 66; °F
